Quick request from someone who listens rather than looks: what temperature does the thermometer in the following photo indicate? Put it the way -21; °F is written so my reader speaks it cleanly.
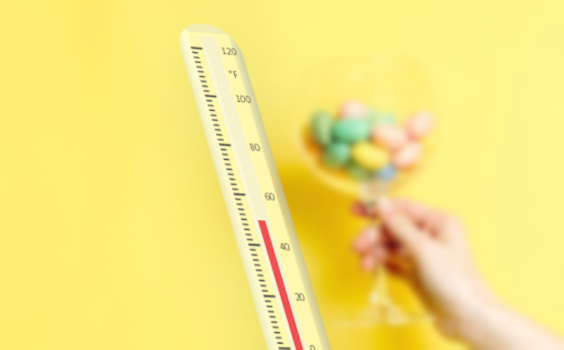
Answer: 50; °F
